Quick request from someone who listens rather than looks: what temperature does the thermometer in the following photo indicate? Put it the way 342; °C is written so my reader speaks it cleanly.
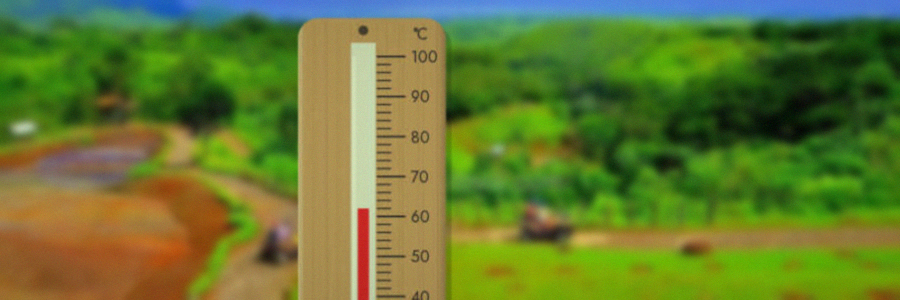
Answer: 62; °C
